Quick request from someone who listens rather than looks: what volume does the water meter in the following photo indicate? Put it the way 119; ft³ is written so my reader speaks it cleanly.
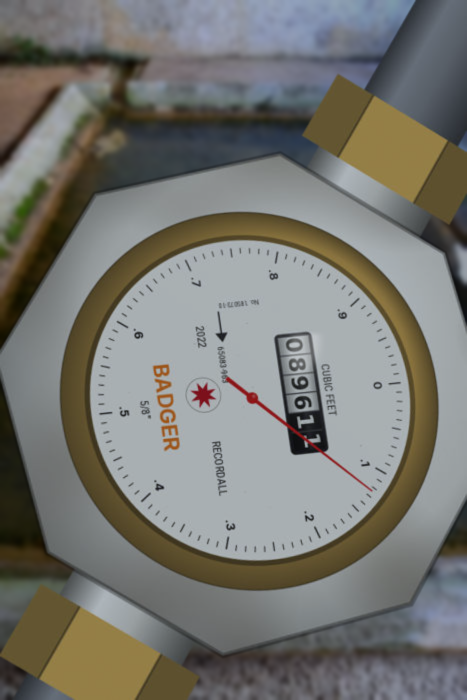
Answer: 89611.12; ft³
